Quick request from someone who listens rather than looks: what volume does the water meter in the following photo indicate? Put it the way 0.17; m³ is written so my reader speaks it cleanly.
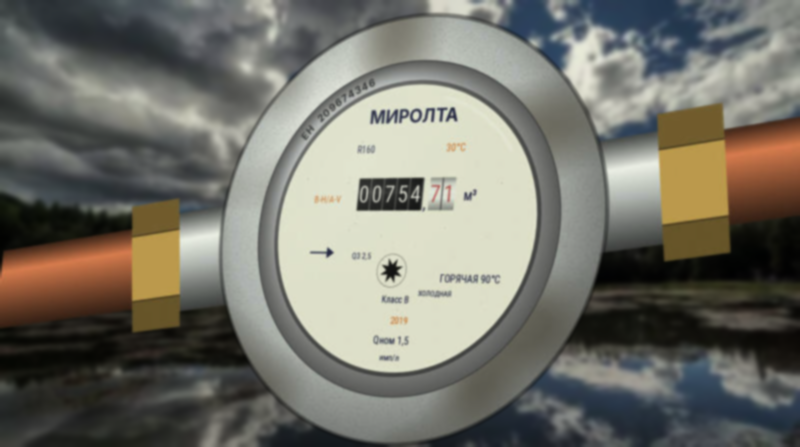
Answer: 754.71; m³
